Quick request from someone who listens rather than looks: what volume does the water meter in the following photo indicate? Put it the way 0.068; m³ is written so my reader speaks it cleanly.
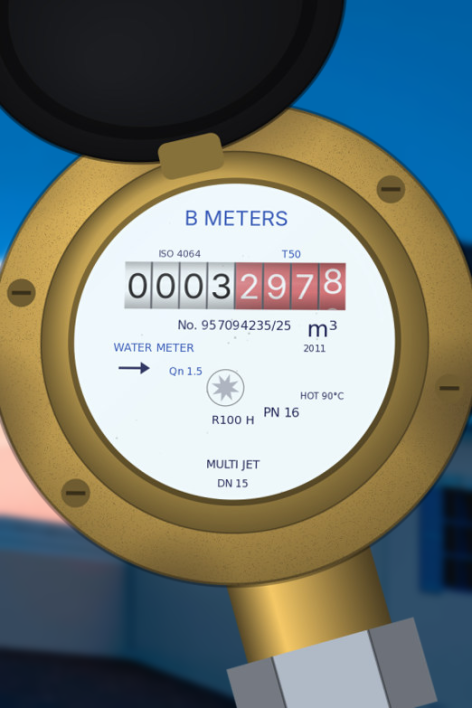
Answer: 3.2978; m³
